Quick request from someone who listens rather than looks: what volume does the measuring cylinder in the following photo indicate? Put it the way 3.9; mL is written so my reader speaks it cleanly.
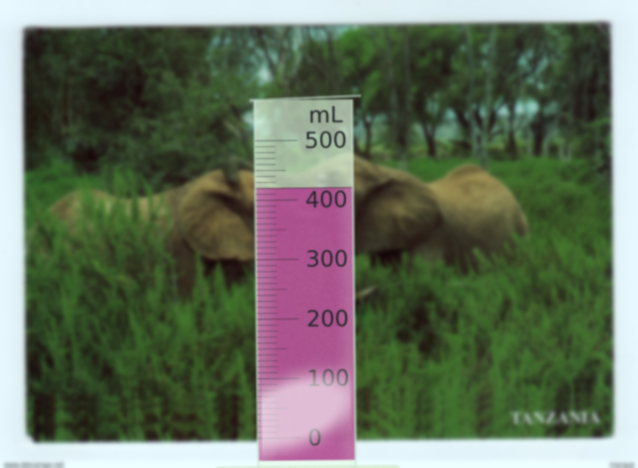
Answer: 420; mL
